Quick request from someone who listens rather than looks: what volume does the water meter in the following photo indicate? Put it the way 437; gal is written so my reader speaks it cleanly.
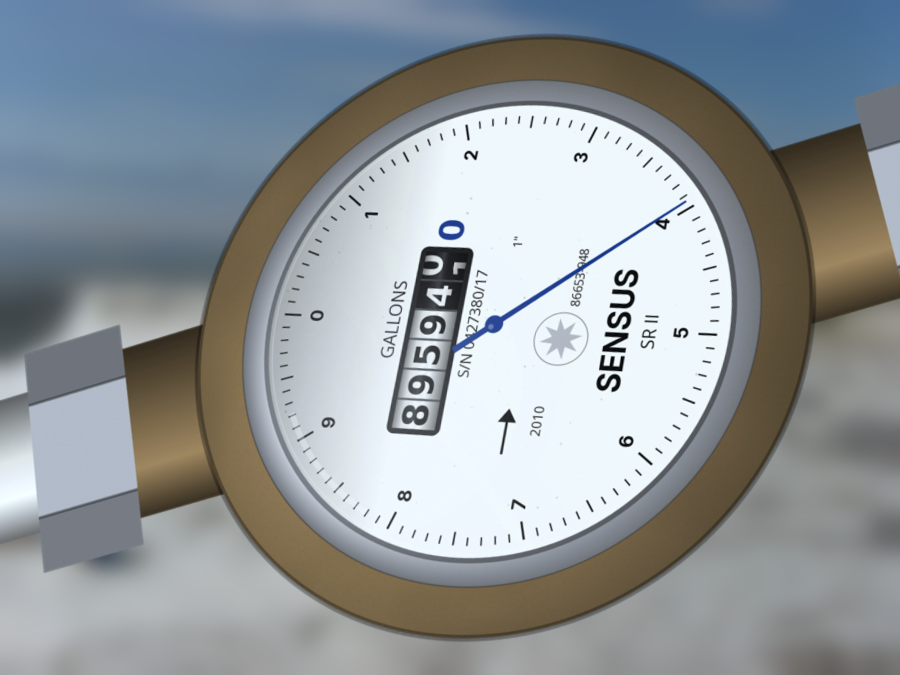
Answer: 8959403.9; gal
